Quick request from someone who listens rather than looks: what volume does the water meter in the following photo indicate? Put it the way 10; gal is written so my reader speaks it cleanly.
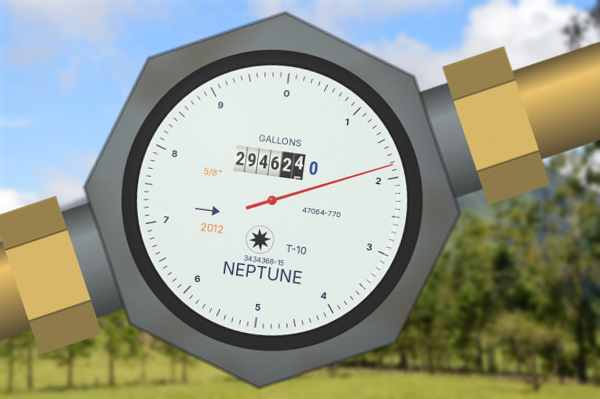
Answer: 2946241.8; gal
